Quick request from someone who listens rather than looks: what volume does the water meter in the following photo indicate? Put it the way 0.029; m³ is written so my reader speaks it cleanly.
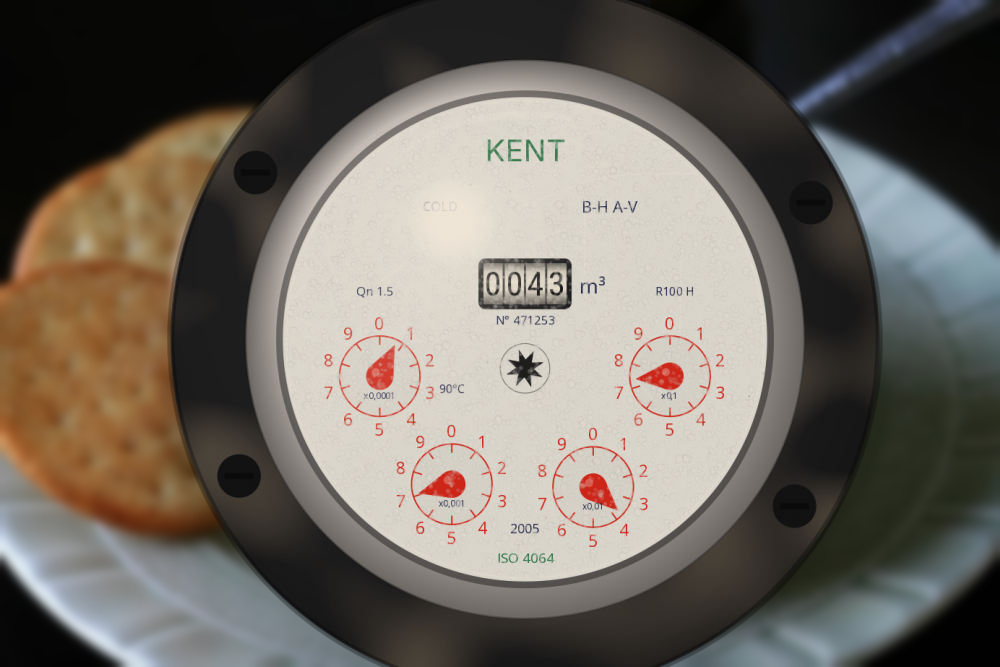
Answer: 43.7370; m³
